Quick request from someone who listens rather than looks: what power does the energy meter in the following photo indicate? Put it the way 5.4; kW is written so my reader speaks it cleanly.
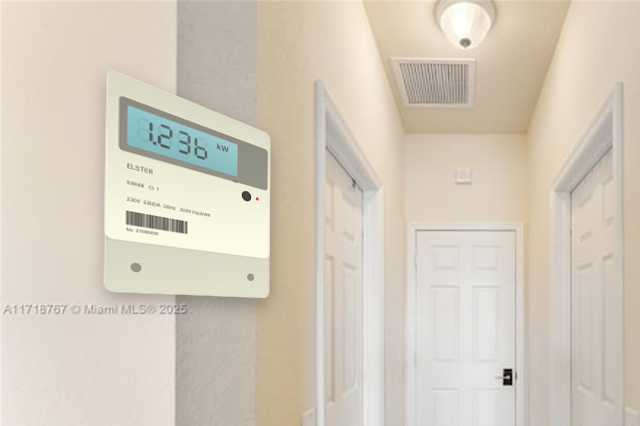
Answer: 1.236; kW
